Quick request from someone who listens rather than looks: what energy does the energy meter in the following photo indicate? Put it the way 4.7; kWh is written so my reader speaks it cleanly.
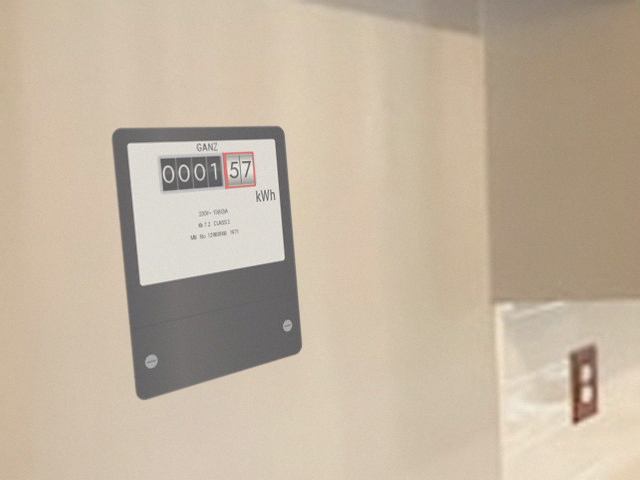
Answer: 1.57; kWh
